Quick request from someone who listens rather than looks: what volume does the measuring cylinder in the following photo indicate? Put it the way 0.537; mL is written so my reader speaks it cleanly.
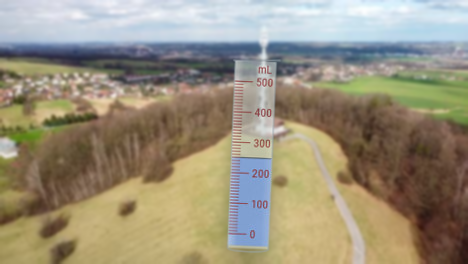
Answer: 250; mL
